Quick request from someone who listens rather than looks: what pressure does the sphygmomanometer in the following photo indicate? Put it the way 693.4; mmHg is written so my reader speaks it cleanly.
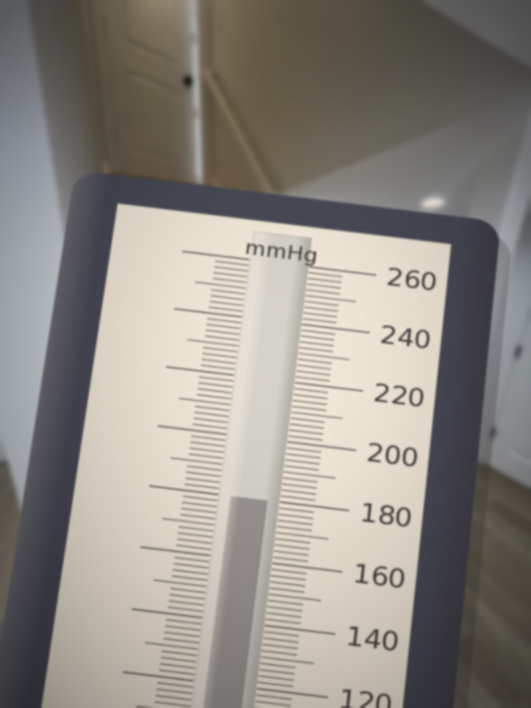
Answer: 180; mmHg
